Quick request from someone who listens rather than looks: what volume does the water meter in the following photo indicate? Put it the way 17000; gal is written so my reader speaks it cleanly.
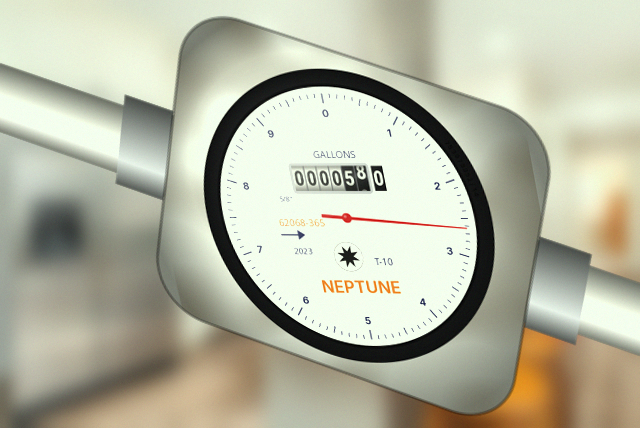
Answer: 582.6; gal
